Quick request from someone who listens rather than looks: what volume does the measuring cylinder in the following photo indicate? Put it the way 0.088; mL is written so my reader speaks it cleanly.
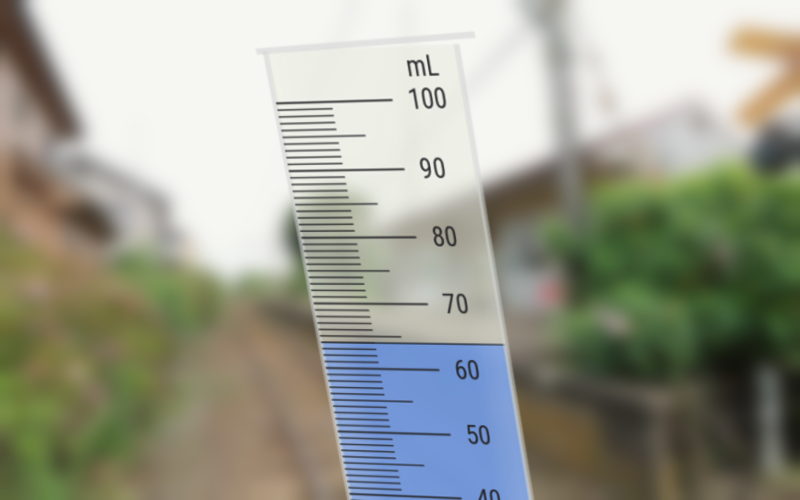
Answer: 64; mL
